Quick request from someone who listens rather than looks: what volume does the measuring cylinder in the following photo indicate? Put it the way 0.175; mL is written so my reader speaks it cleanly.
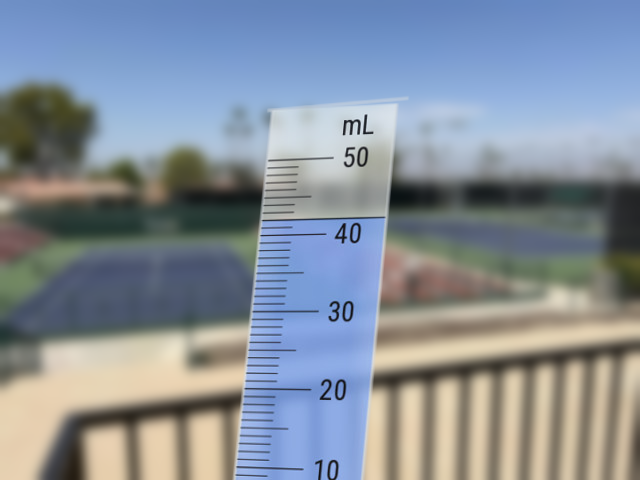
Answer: 42; mL
